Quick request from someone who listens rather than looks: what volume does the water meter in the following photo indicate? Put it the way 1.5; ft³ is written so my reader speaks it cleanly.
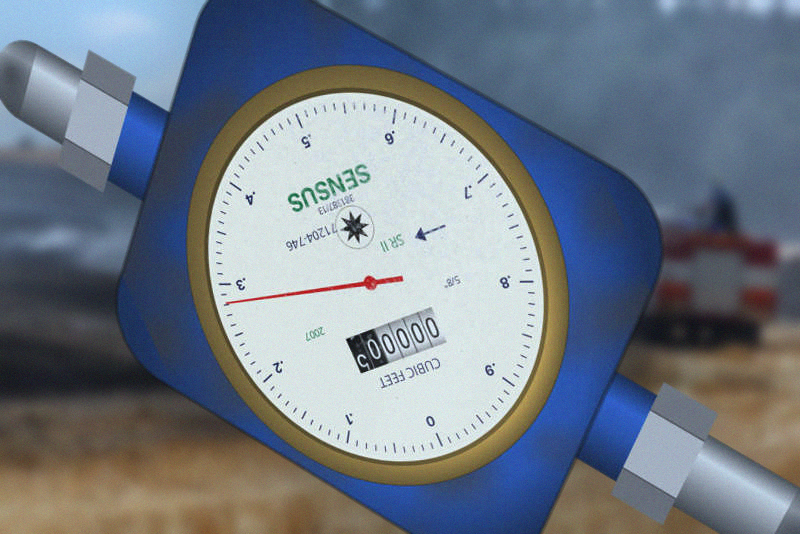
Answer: 5.28; ft³
